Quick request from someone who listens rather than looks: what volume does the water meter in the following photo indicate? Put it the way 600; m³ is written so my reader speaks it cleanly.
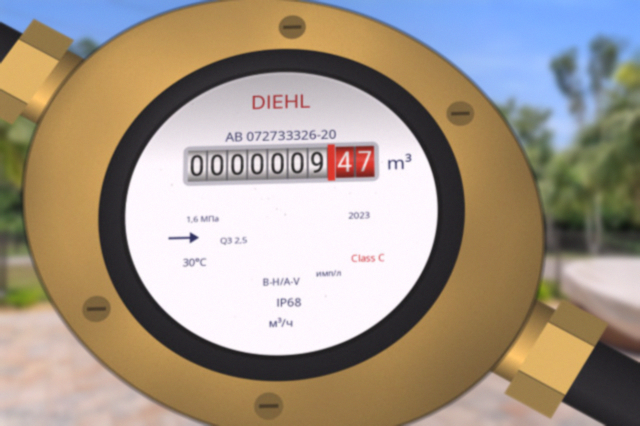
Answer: 9.47; m³
